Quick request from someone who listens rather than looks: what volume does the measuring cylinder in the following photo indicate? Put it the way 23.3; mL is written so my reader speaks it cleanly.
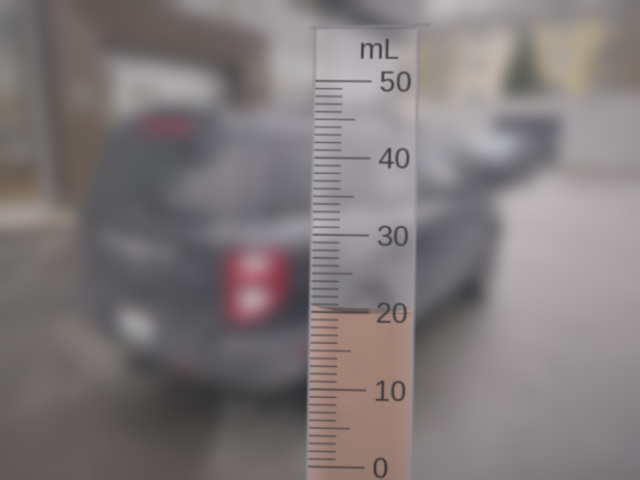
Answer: 20; mL
